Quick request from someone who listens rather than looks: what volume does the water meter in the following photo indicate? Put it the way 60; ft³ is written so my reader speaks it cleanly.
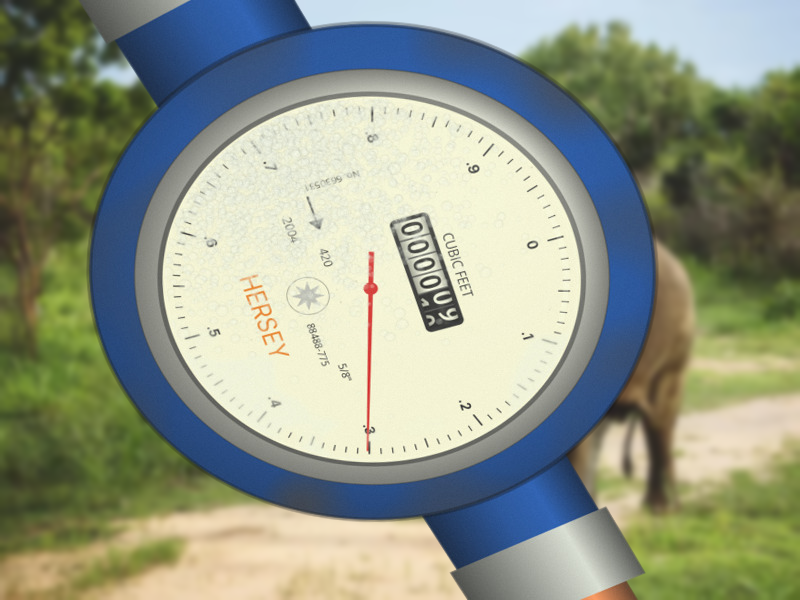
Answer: 9.30; ft³
